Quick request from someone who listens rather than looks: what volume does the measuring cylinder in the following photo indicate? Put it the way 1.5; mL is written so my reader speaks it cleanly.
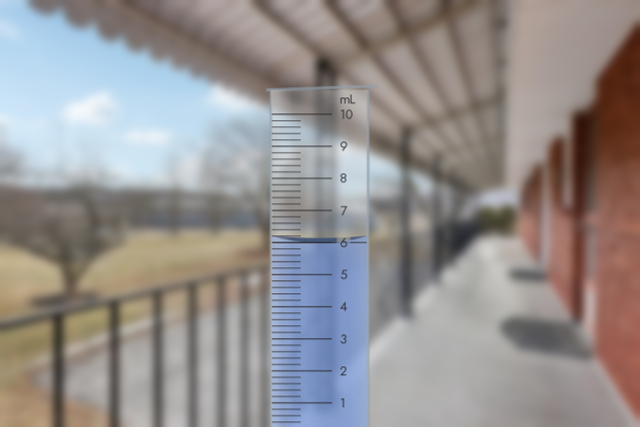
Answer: 6; mL
